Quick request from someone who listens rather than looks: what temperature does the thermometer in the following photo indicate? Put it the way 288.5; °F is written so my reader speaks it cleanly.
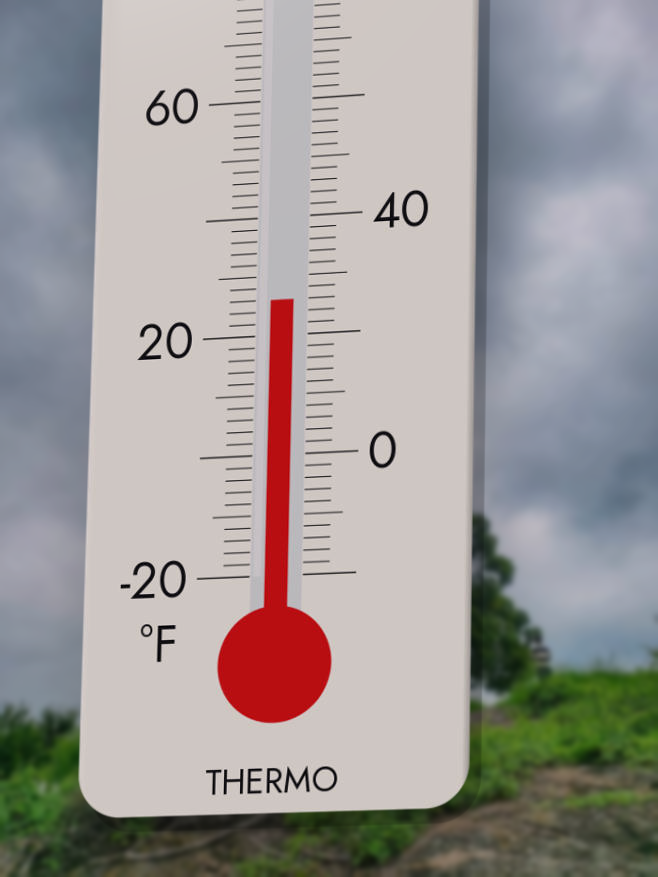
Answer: 26; °F
